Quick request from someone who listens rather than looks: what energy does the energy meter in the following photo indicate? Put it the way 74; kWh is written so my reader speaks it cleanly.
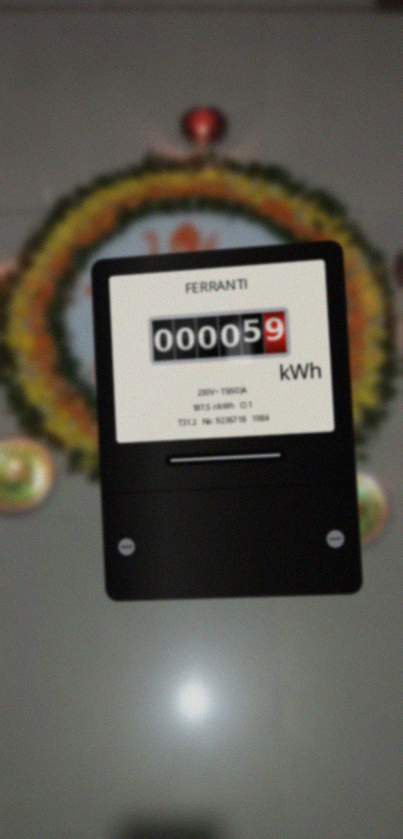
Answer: 5.9; kWh
